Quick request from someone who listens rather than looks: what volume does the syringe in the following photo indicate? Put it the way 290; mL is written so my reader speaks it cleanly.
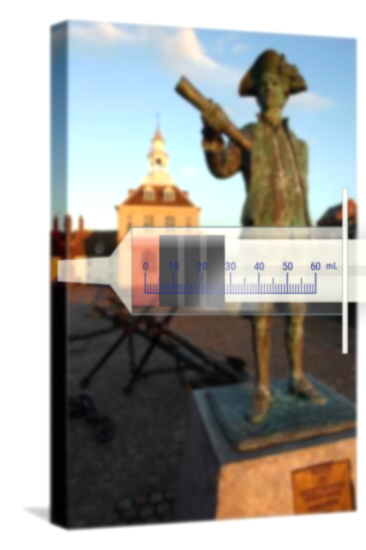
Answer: 5; mL
